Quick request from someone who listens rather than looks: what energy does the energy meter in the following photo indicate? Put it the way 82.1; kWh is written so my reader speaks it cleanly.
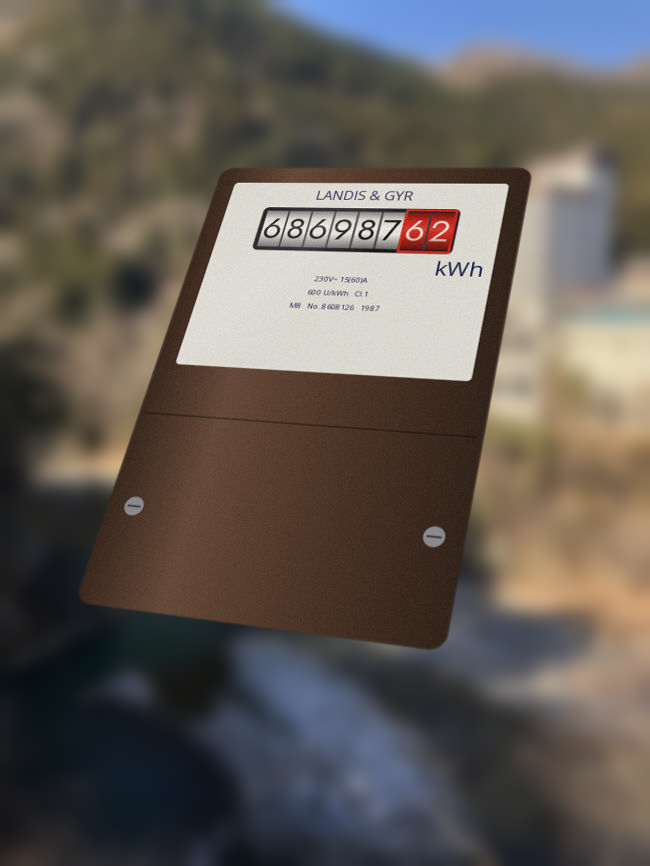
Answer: 686987.62; kWh
